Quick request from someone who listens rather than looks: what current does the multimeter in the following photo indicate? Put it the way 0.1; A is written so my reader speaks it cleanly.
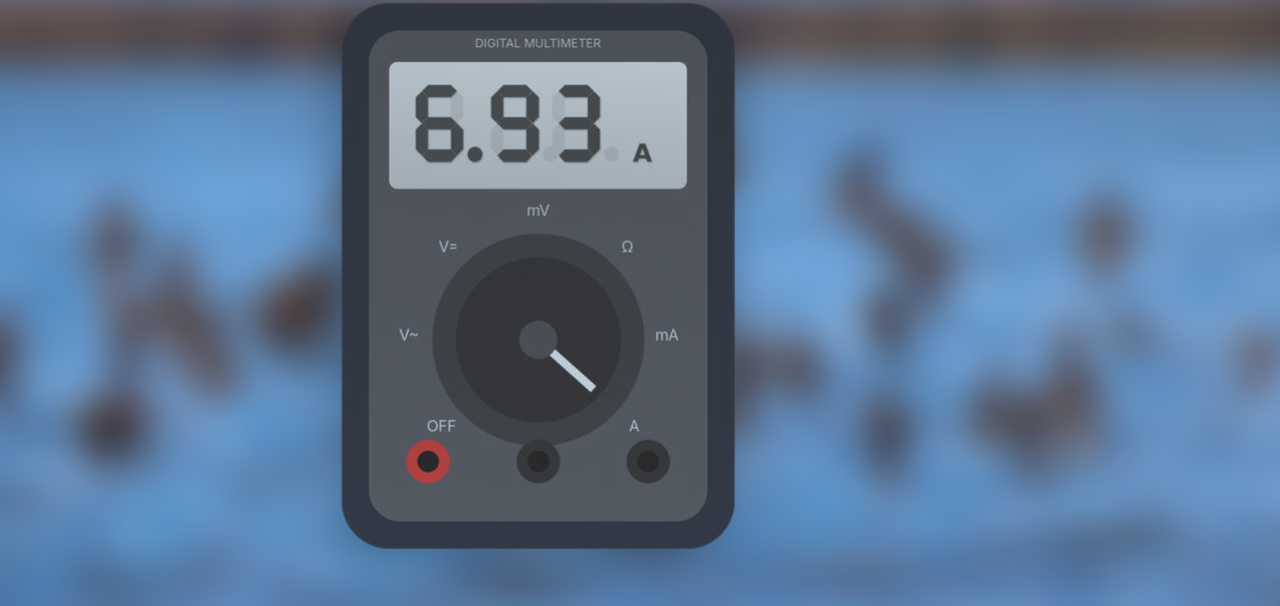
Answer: 6.93; A
